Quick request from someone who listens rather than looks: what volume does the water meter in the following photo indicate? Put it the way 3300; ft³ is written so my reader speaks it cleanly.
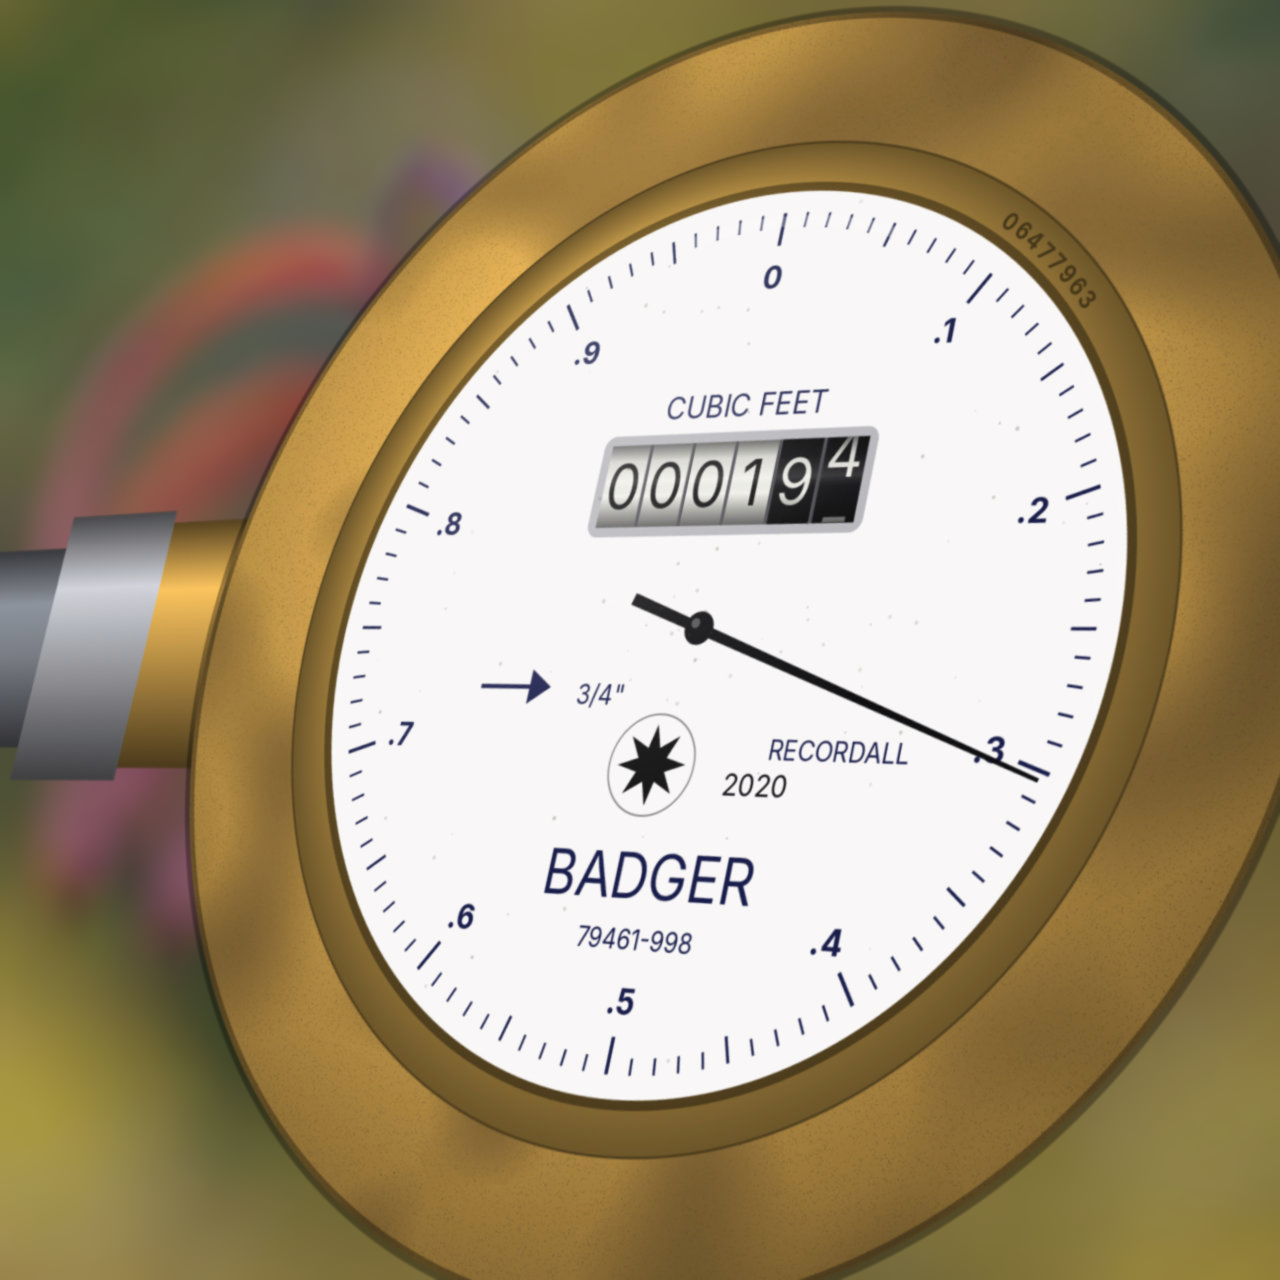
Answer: 194.30; ft³
